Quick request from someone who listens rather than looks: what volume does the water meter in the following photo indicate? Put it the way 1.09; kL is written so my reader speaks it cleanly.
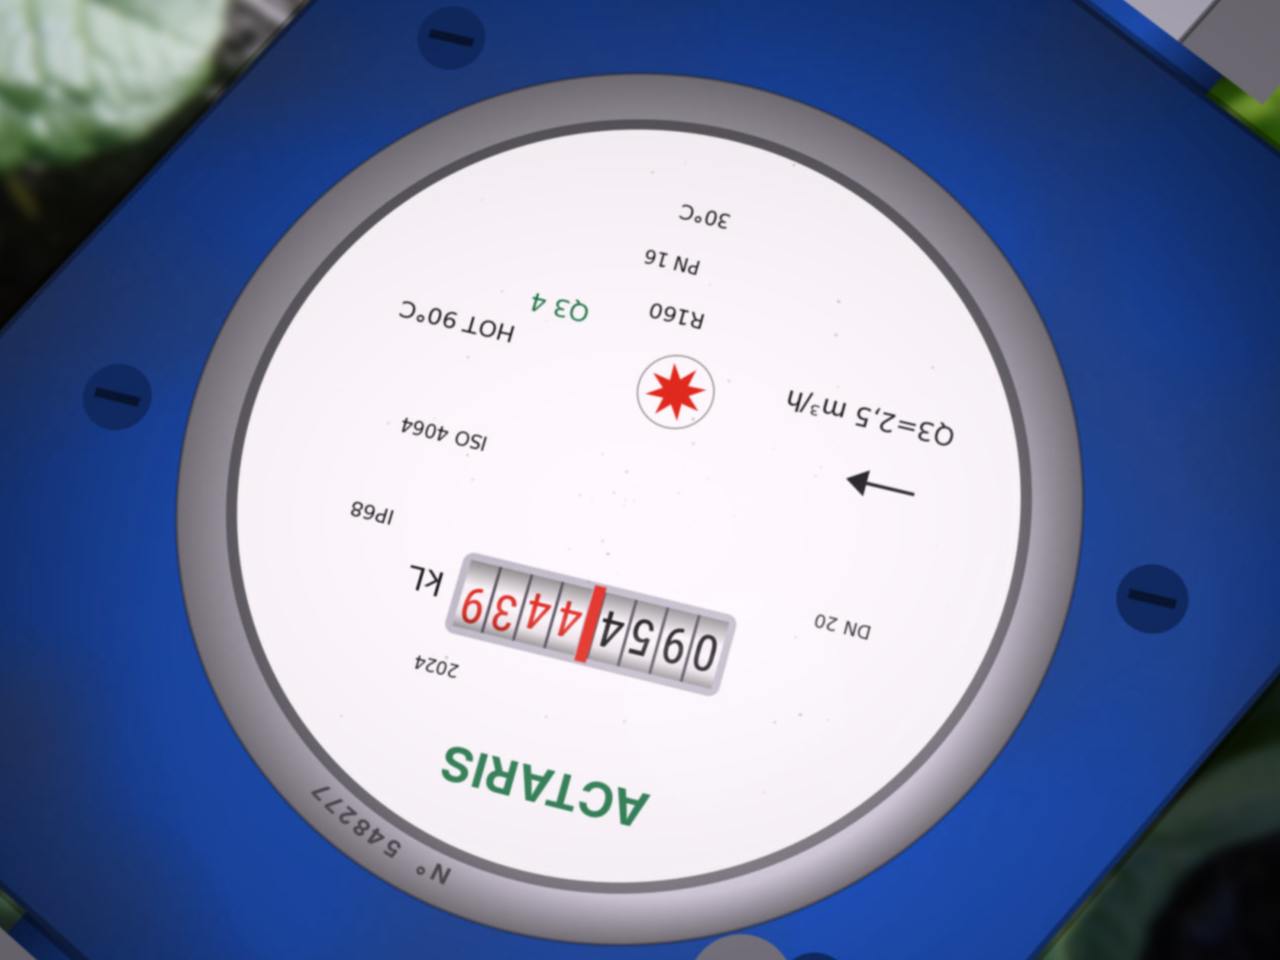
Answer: 954.4439; kL
